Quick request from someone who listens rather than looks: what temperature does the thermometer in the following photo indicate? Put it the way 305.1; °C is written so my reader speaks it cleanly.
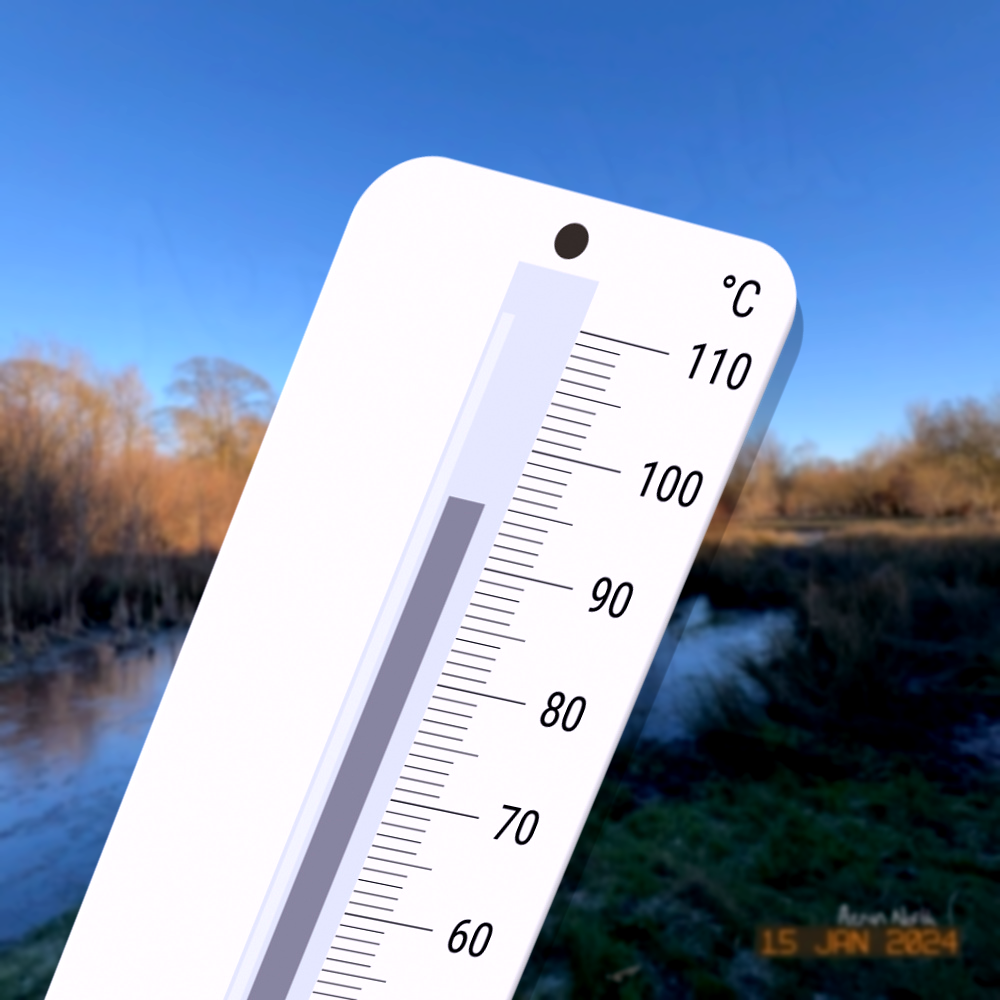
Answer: 95; °C
